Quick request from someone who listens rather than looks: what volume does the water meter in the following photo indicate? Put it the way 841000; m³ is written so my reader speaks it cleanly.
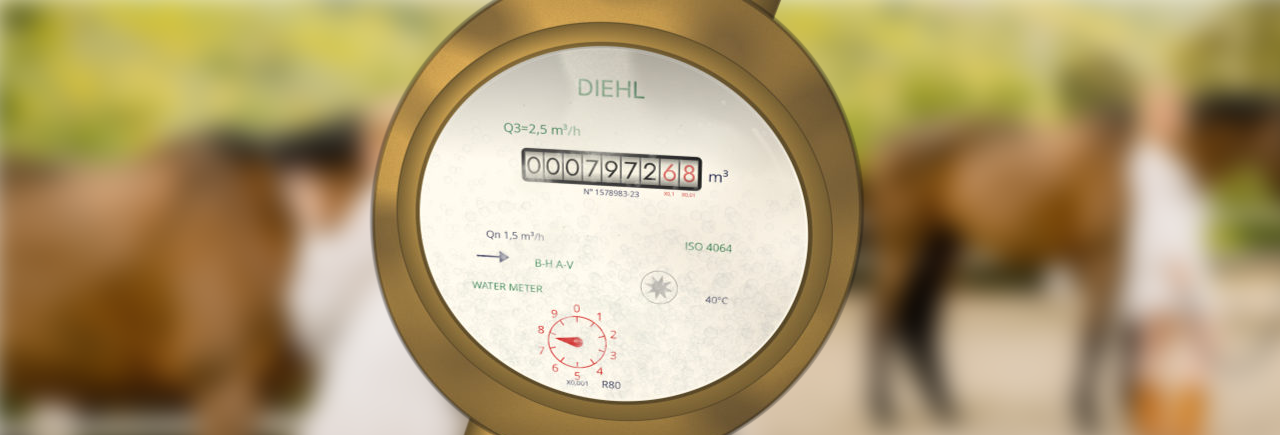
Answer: 7972.687; m³
